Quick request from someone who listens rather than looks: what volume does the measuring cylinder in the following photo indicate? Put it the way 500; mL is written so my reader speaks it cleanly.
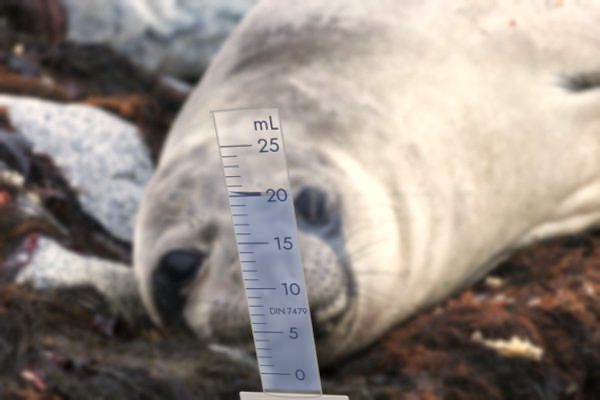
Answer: 20; mL
